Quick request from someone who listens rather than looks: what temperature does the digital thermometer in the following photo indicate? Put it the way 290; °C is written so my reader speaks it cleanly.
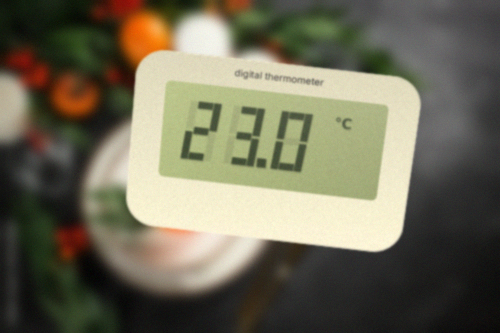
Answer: 23.0; °C
